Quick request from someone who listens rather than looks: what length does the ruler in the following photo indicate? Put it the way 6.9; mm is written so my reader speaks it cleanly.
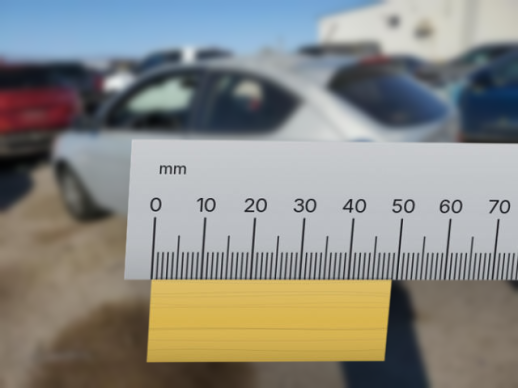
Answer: 49; mm
